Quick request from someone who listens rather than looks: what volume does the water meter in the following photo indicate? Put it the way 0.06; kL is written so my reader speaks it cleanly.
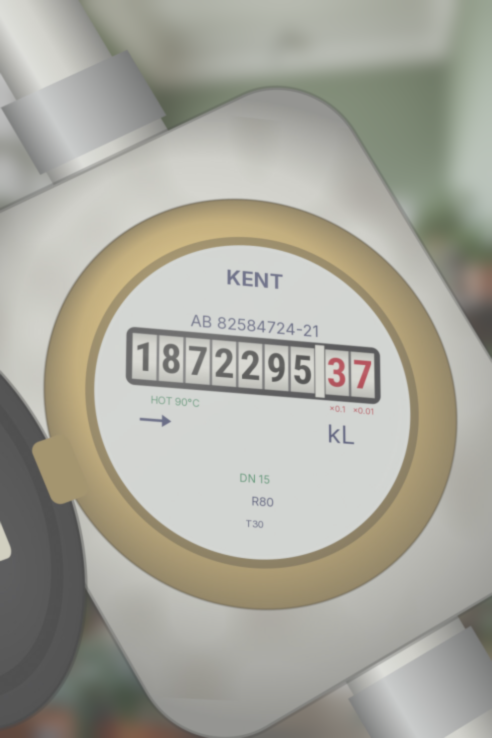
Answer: 1872295.37; kL
